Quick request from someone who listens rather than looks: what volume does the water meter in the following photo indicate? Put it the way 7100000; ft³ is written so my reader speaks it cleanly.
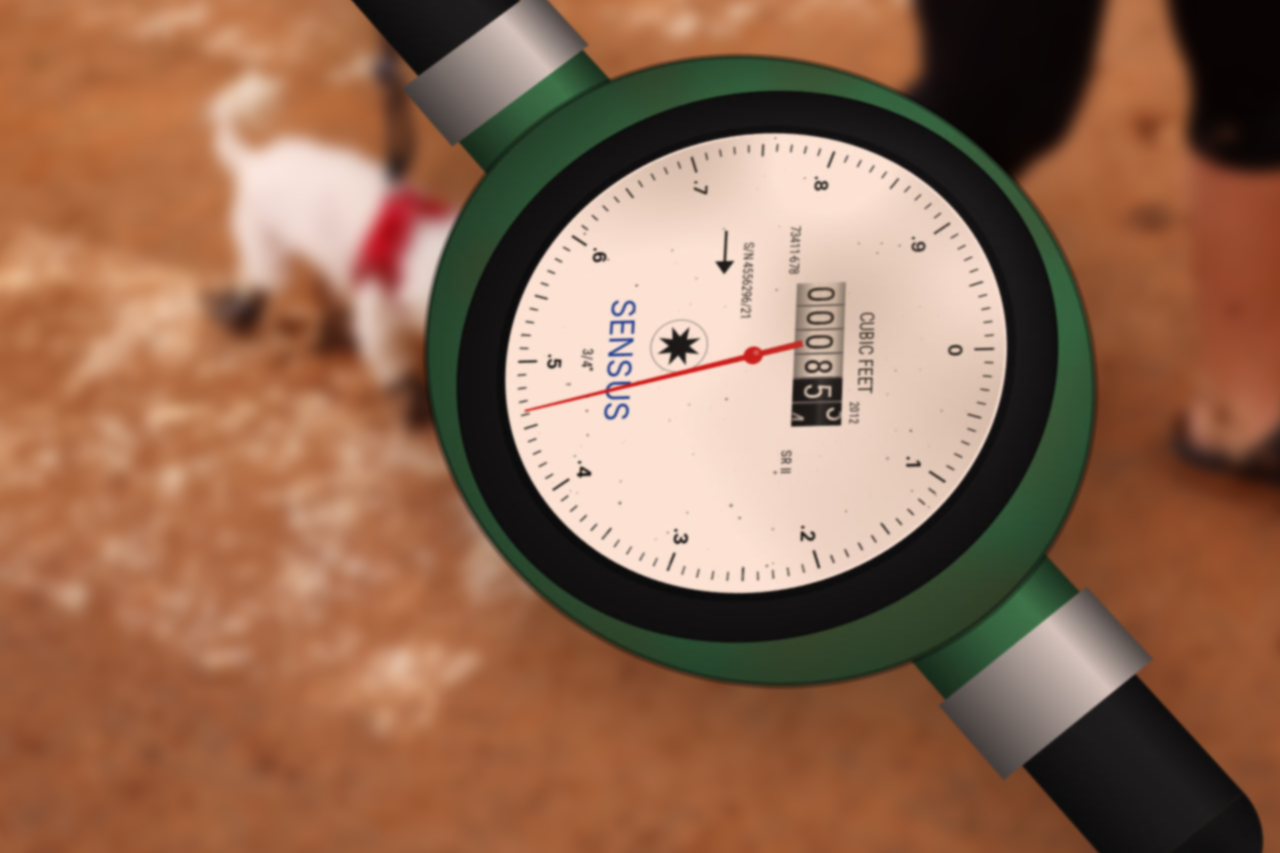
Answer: 853.46; ft³
